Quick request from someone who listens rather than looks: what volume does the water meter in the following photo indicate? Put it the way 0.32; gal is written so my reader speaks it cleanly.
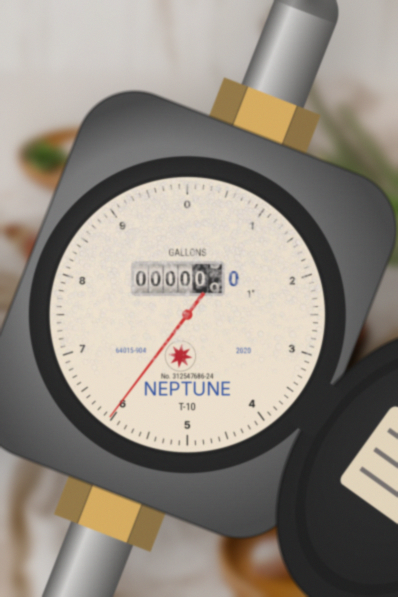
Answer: 86.0; gal
